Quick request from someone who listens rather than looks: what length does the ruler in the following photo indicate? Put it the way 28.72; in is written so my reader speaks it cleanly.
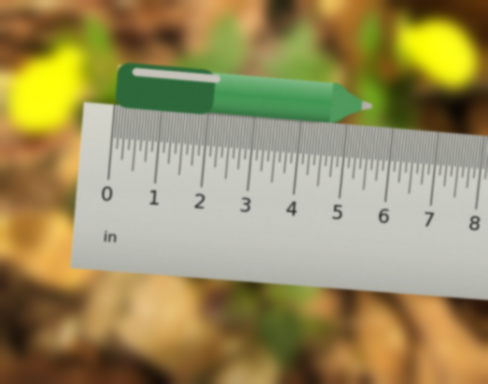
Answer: 5.5; in
